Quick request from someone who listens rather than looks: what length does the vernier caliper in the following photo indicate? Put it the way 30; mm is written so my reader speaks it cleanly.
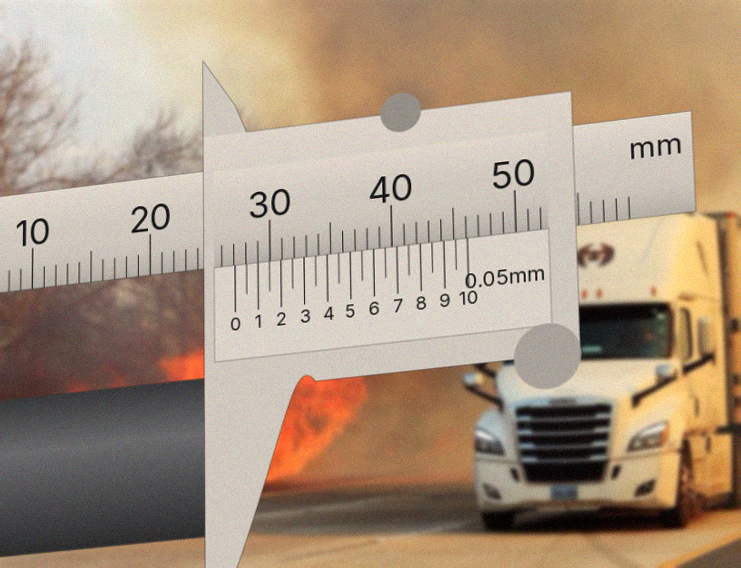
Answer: 27.1; mm
